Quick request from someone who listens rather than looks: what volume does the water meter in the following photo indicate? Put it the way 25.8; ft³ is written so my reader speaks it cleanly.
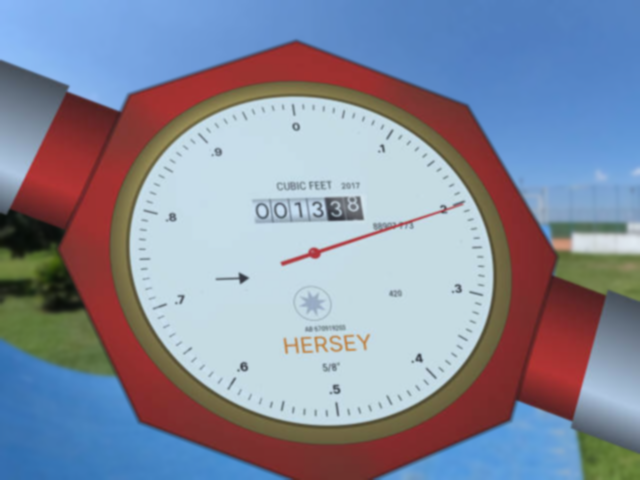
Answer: 1338.20; ft³
